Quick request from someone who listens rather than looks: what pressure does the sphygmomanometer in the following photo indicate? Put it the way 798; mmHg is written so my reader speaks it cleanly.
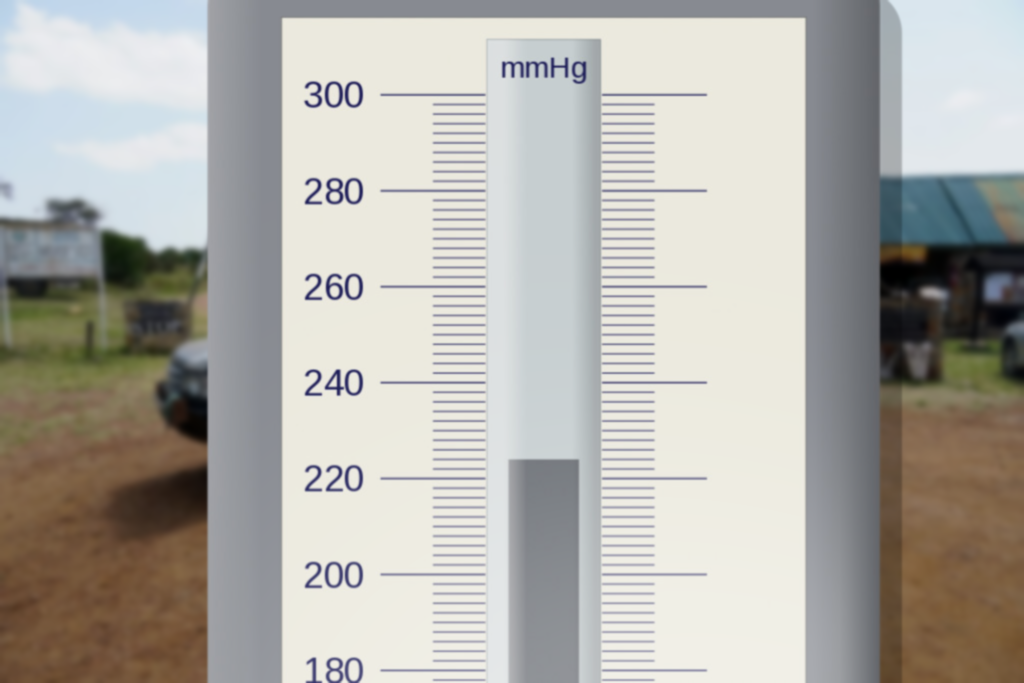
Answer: 224; mmHg
